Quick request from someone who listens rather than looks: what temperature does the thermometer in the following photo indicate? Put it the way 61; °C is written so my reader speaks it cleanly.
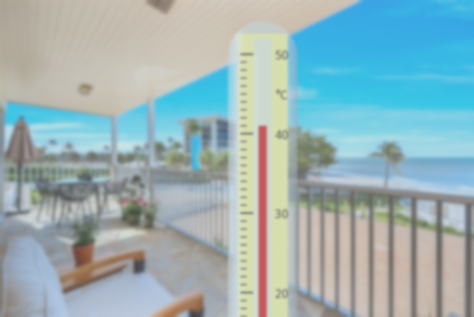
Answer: 41; °C
